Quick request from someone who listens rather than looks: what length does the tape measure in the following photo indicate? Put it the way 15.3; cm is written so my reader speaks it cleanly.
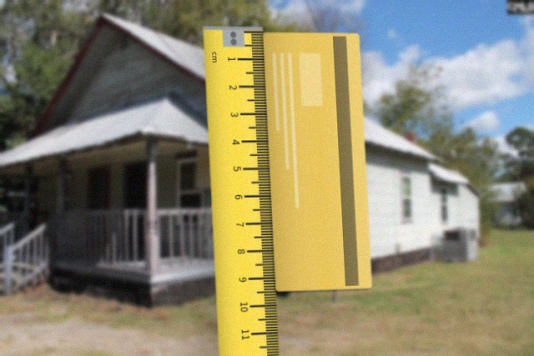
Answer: 9.5; cm
